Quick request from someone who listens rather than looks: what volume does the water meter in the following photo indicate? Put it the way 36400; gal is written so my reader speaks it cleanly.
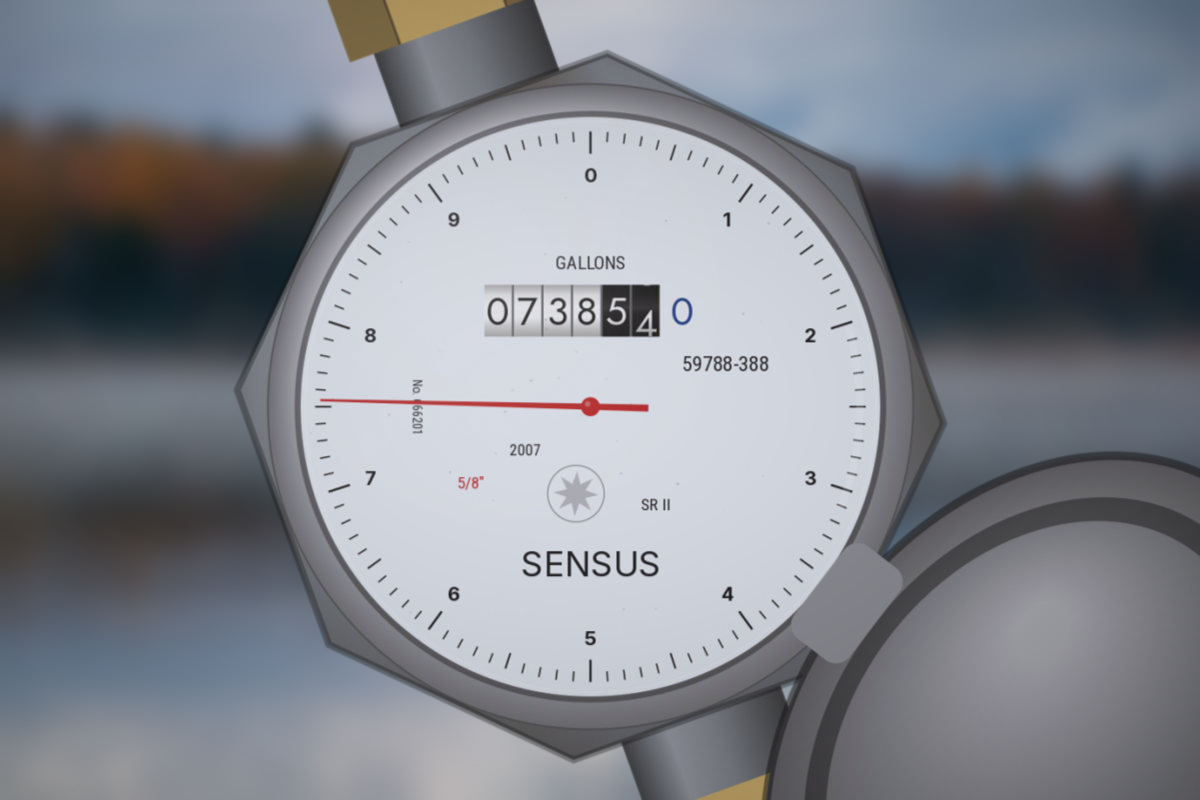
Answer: 738537.5; gal
